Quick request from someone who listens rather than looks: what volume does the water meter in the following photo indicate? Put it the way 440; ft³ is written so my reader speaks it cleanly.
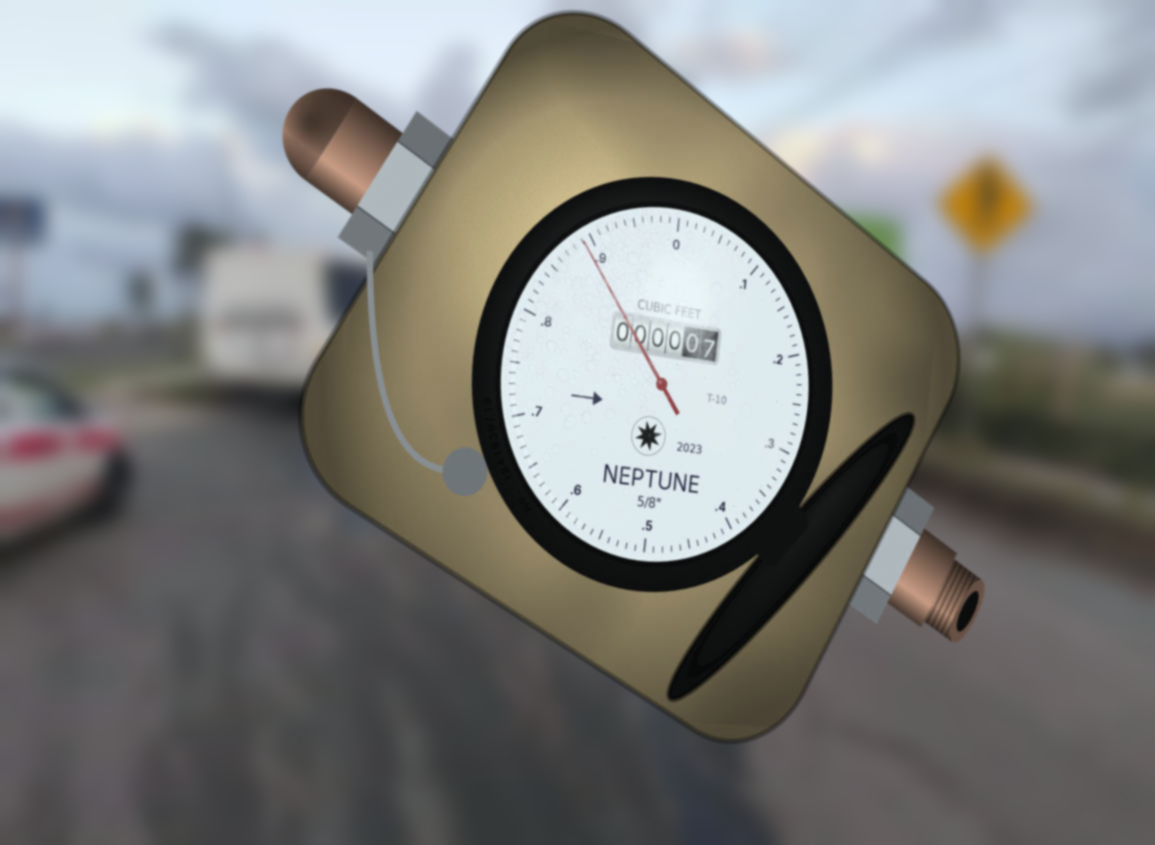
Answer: 6.89; ft³
